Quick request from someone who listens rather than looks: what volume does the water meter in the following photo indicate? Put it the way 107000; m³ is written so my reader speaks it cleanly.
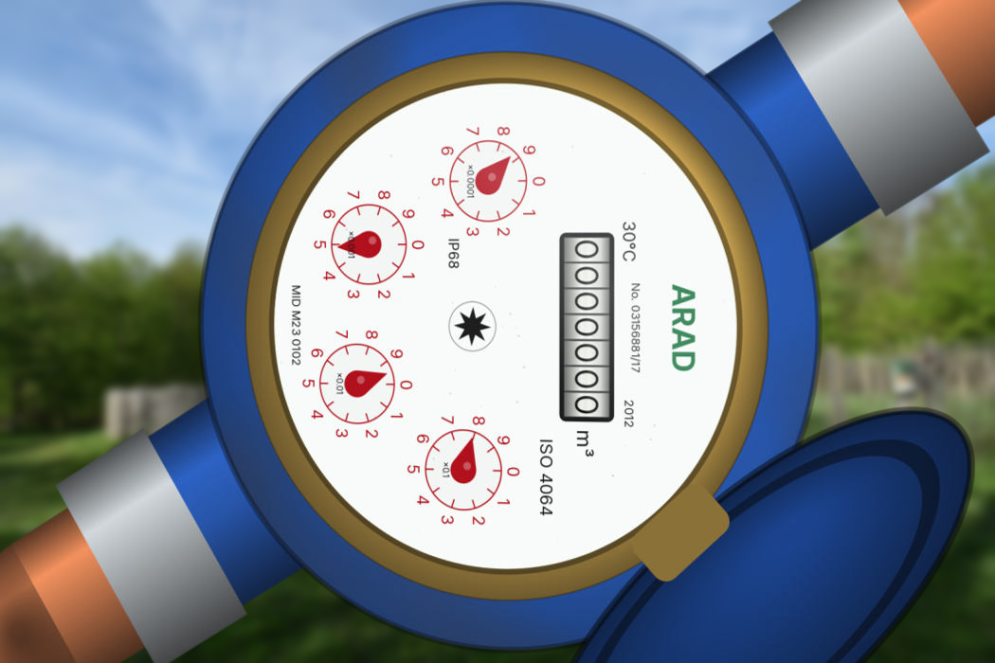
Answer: 0.7948; m³
